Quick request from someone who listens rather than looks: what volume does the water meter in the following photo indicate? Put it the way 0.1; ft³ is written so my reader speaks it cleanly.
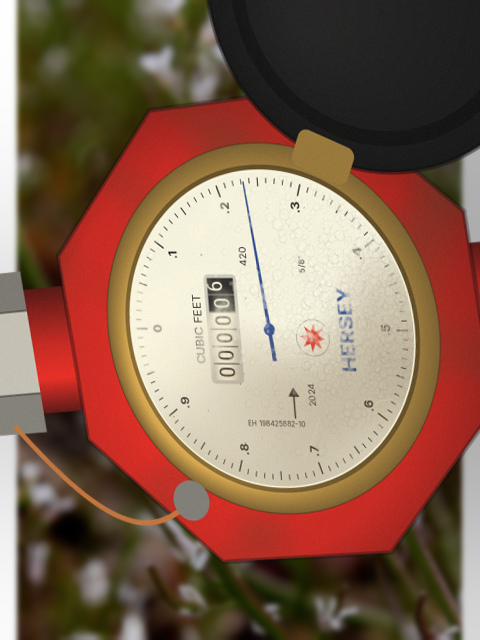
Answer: 6.23; ft³
